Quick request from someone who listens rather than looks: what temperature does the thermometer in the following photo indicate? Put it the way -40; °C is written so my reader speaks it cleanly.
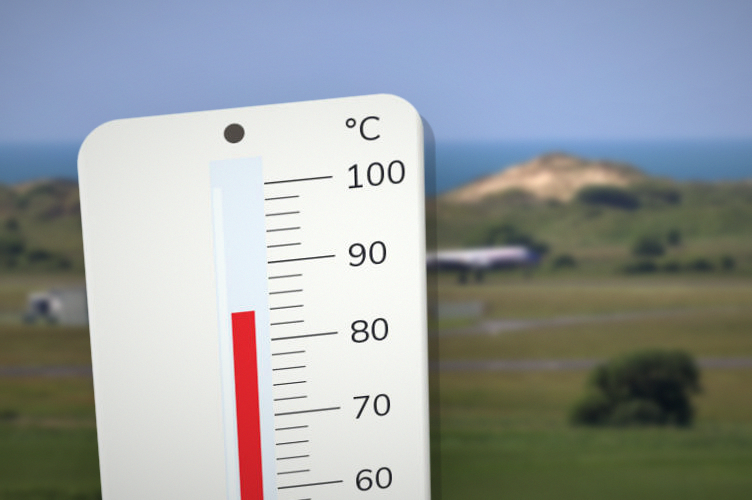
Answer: 84; °C
